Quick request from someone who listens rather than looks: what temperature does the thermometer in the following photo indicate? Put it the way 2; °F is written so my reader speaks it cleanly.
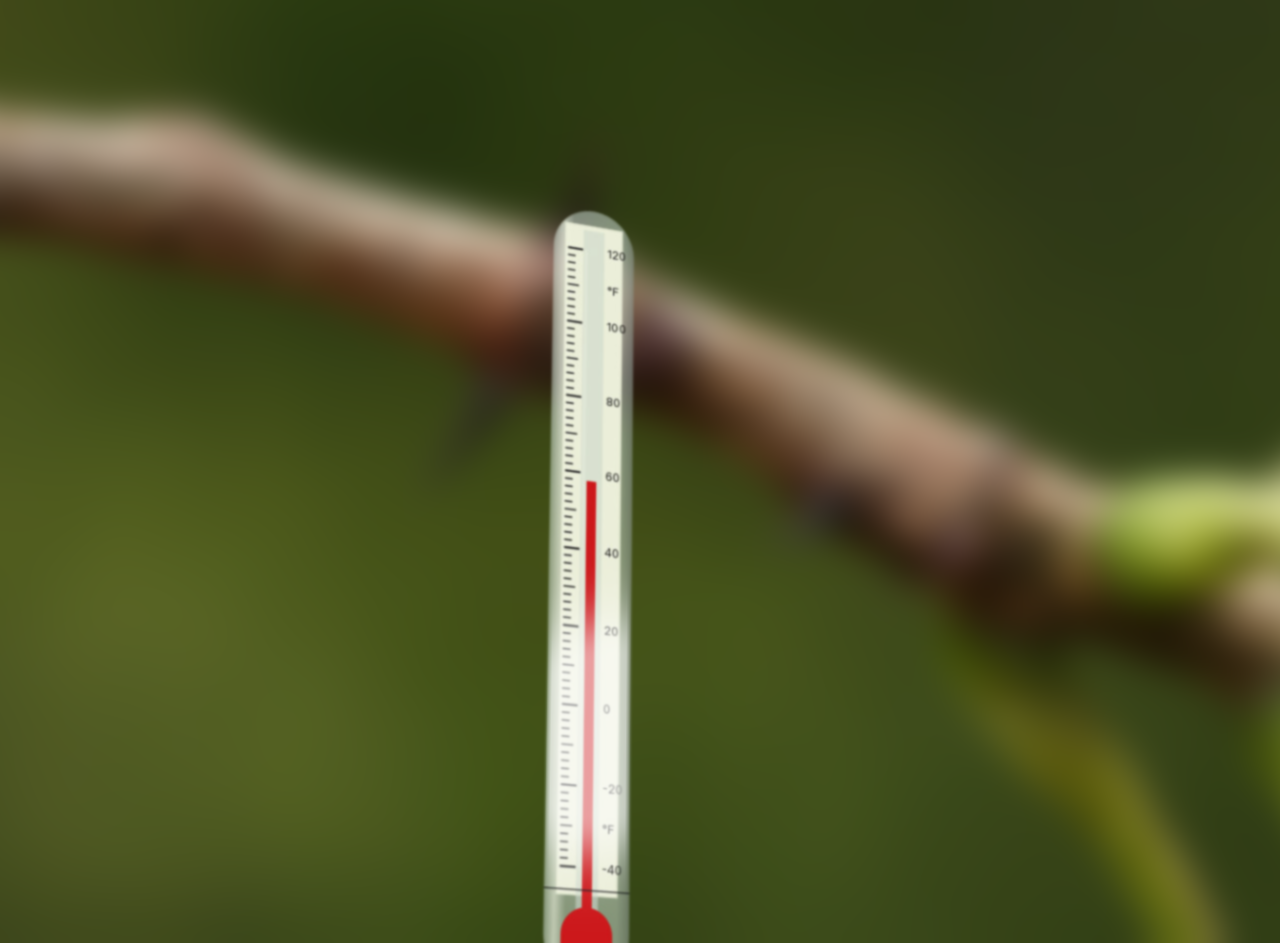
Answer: 58; °F
